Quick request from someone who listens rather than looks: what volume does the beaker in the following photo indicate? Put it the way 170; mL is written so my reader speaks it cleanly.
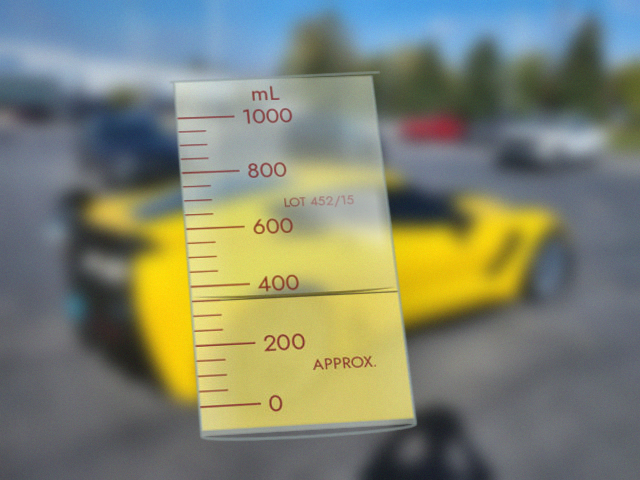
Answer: 350; mL
